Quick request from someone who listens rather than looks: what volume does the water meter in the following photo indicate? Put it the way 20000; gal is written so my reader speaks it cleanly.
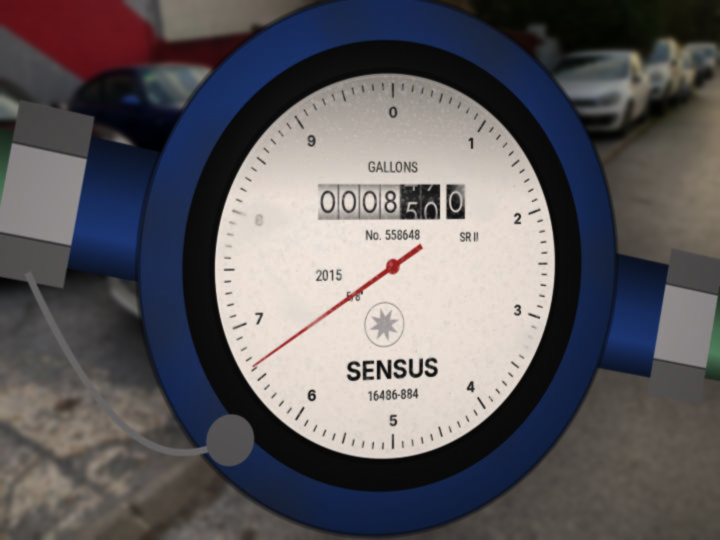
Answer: 8496.6; gal
